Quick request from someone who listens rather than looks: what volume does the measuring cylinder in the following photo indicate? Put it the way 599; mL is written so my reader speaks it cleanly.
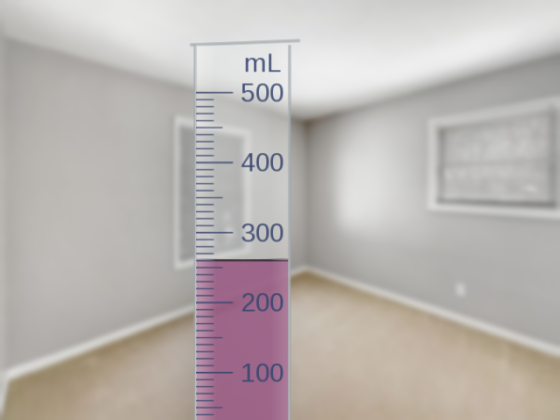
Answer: 260; mL
